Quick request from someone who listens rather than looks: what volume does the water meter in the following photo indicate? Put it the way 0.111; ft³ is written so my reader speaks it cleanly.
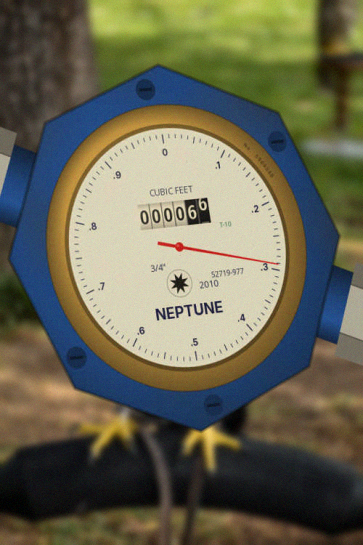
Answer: 66.29; ft³
